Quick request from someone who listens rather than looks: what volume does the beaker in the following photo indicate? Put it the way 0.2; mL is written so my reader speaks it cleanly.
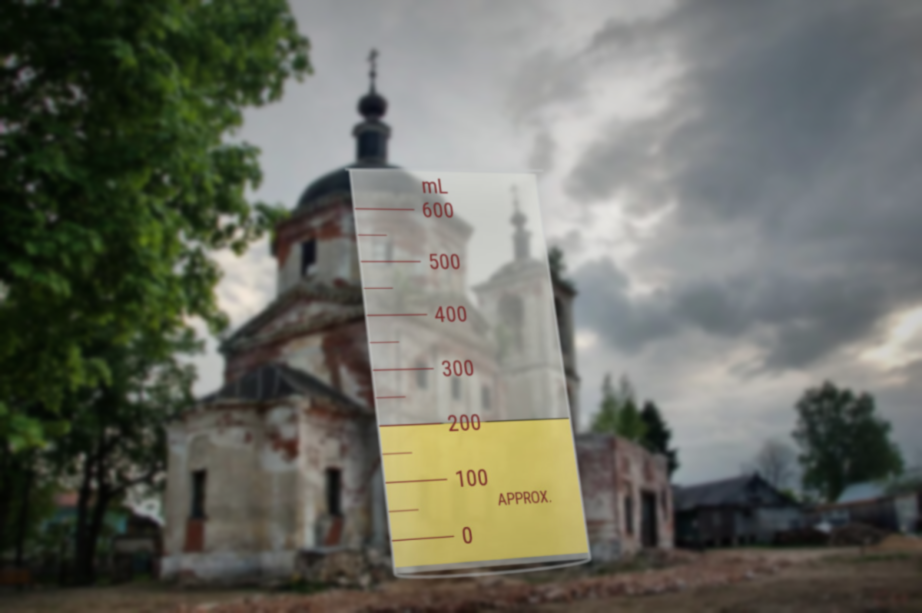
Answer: 200; mL
